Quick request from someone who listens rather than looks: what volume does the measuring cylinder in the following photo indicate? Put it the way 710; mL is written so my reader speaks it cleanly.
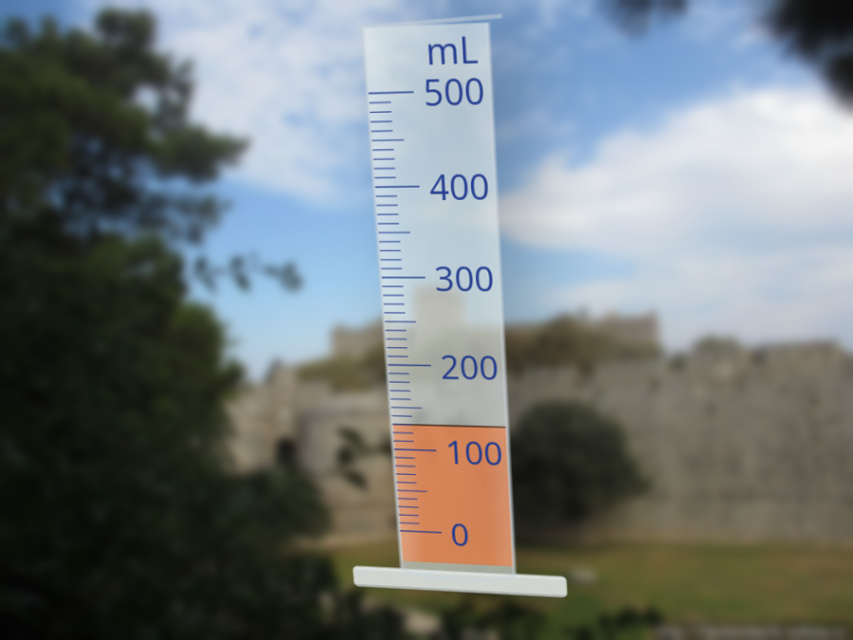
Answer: 130; mL
